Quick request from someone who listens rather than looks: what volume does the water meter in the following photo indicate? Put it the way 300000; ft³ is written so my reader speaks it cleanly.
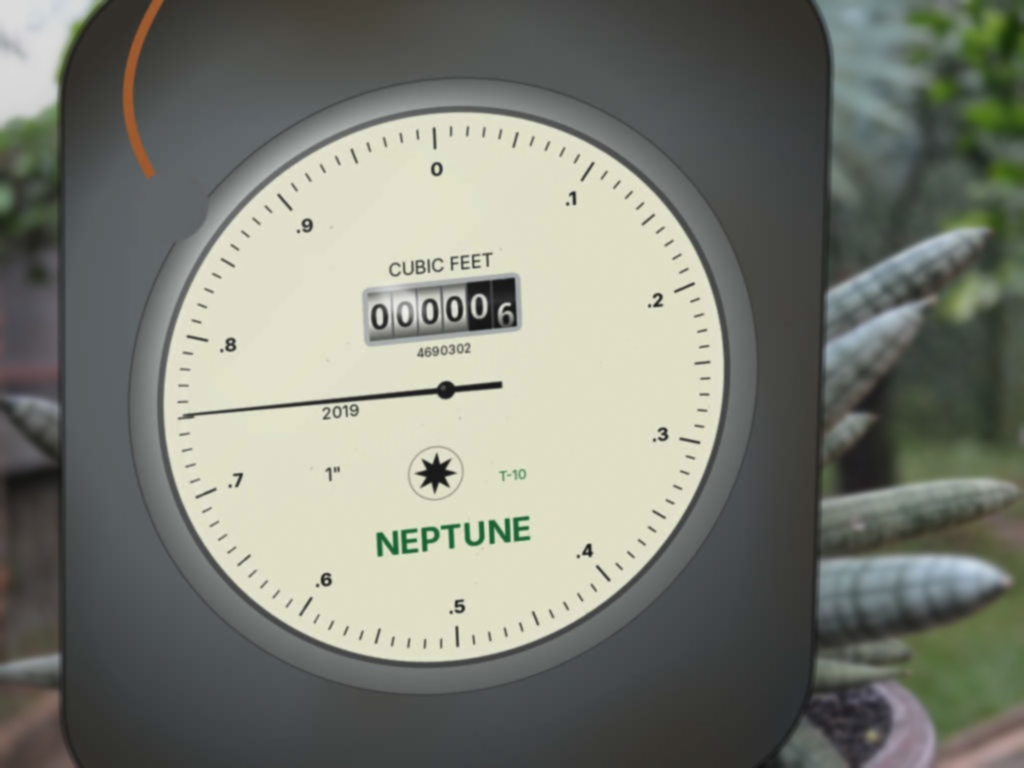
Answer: 5.75; ft³
